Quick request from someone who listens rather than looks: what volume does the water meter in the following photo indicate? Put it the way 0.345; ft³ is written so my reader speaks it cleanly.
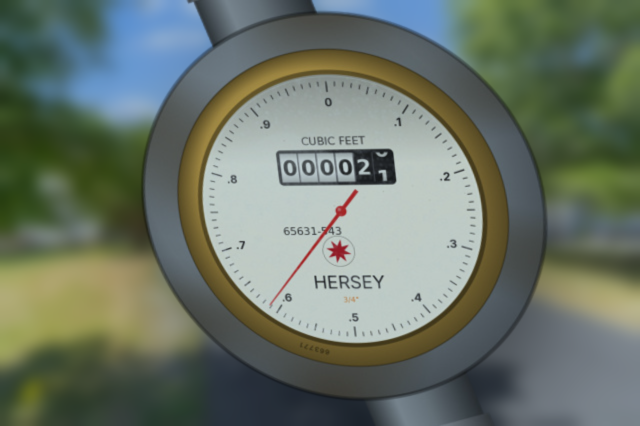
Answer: 20.61; ft³
